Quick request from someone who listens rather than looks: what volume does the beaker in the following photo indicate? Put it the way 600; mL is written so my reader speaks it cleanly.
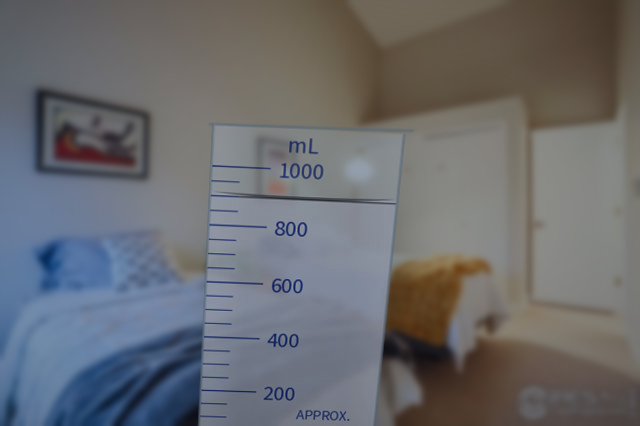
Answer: 900; mL
